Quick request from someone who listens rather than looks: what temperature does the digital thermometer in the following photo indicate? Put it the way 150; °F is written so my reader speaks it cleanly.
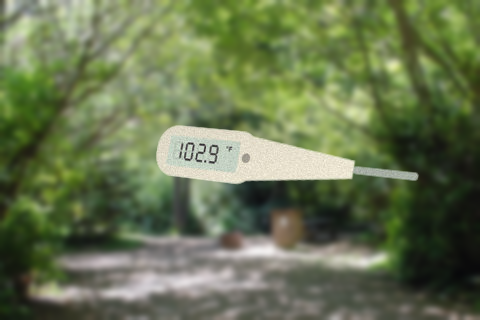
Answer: 102.9; °F
